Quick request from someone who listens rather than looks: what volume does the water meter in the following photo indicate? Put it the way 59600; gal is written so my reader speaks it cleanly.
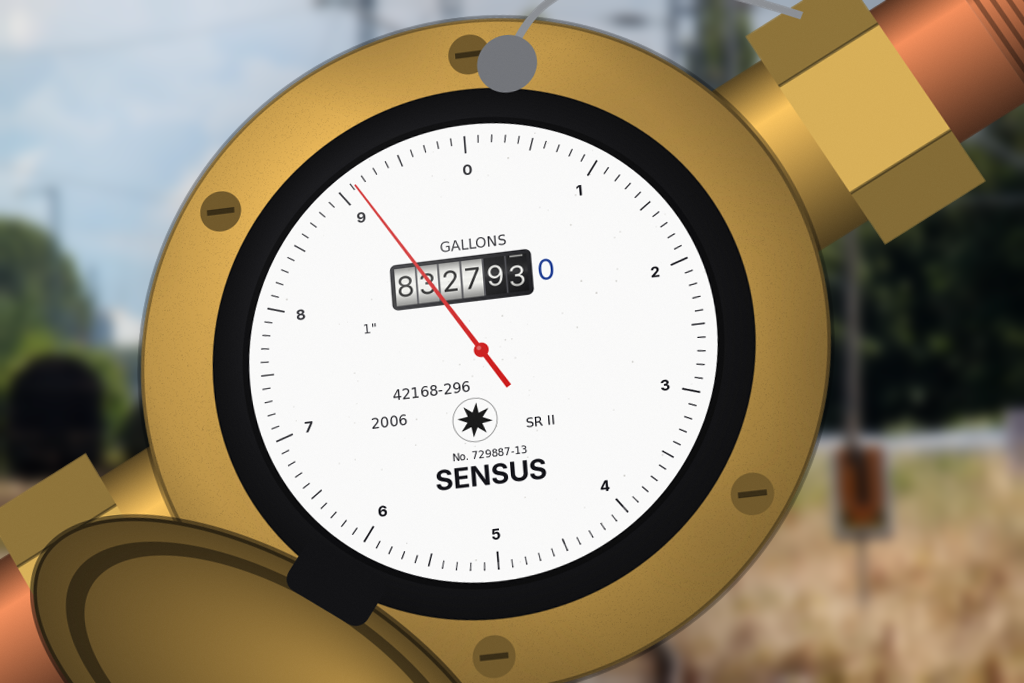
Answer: 8327929.1; gal
